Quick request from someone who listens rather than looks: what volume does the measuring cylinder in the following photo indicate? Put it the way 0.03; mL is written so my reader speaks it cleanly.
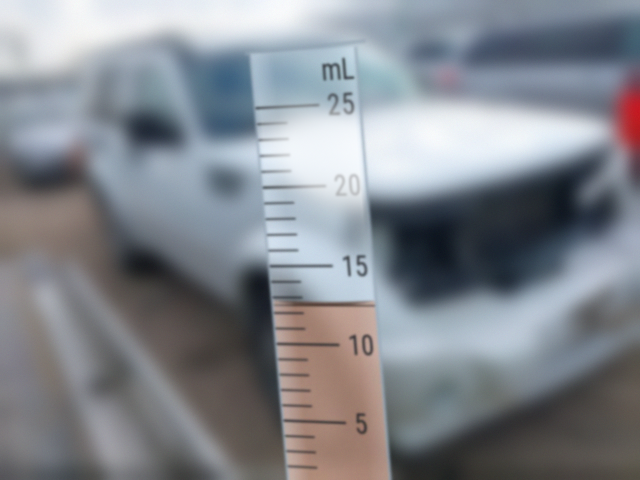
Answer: 12.5; mL
